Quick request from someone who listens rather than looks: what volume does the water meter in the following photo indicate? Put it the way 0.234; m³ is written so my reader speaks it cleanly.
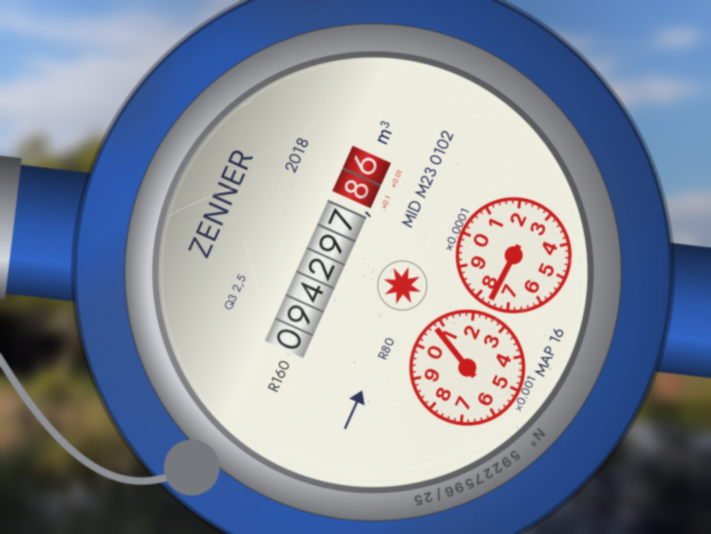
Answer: 94297.8607; m³
